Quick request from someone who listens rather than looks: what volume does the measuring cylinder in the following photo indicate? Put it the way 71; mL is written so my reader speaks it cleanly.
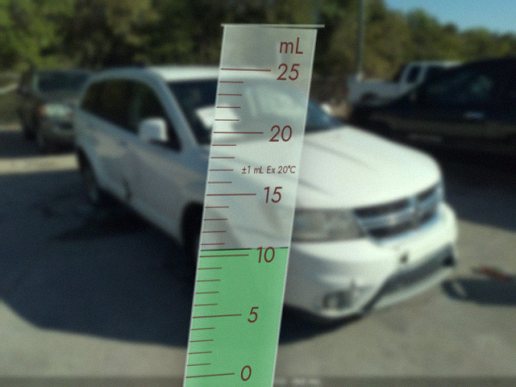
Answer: 10.5; mL
